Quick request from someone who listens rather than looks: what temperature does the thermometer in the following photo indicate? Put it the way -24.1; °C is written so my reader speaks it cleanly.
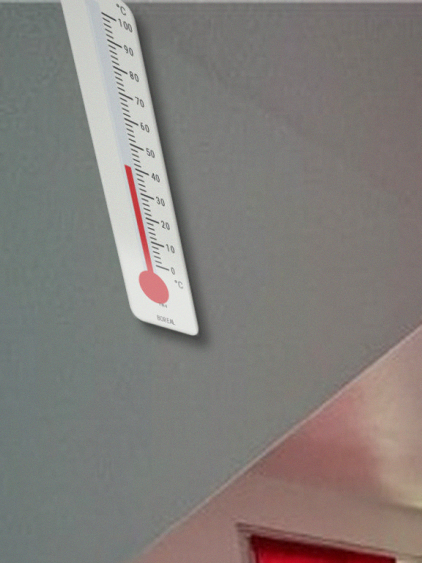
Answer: 40; °C
